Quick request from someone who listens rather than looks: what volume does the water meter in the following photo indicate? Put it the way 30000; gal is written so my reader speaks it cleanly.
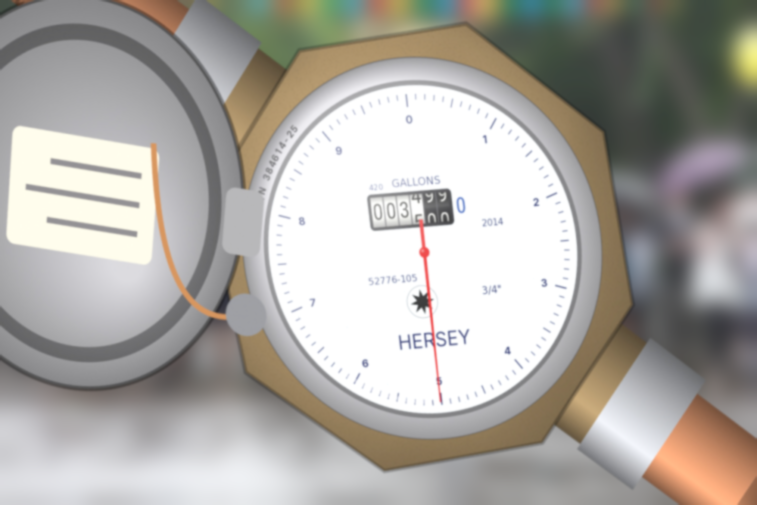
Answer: 34995.0; gal
